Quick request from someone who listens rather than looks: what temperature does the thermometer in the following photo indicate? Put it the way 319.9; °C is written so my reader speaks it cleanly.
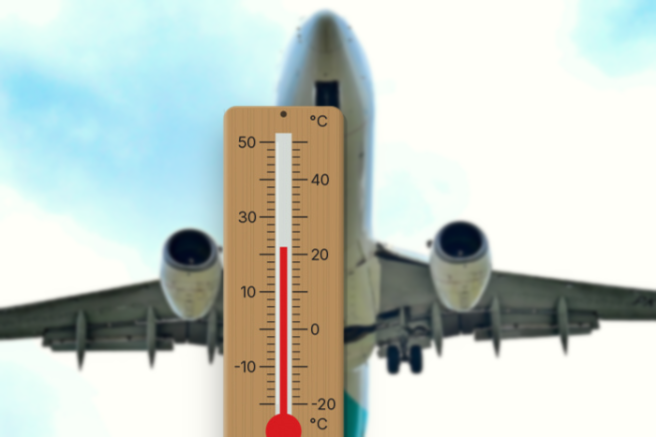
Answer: 22; °C
